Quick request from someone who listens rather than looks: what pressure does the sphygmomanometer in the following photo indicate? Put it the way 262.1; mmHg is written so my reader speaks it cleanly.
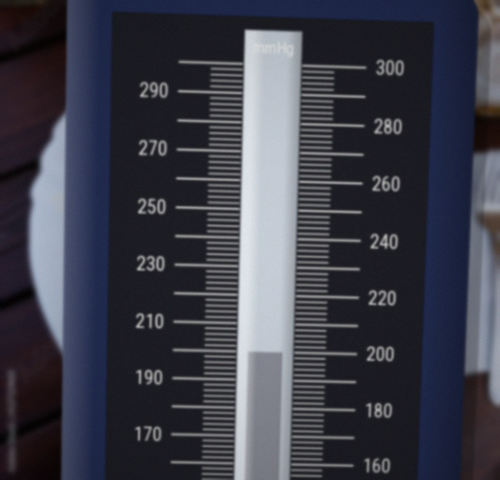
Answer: 200; mmHg
